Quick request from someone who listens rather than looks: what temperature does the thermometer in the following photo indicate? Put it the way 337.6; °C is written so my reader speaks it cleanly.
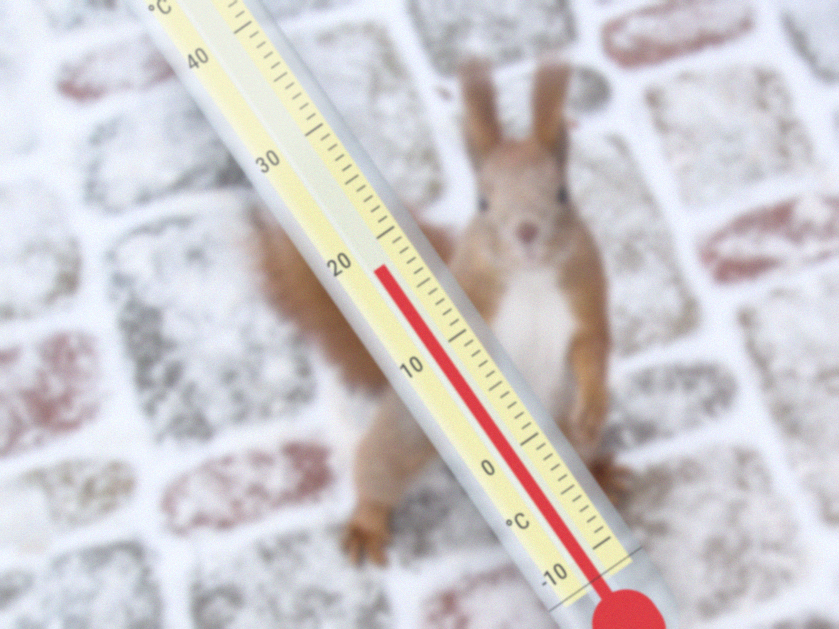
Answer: 18; °C
